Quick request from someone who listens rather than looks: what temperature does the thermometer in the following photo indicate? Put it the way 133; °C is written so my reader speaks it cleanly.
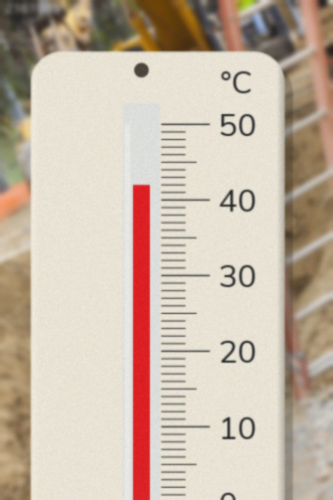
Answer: 42; °C
